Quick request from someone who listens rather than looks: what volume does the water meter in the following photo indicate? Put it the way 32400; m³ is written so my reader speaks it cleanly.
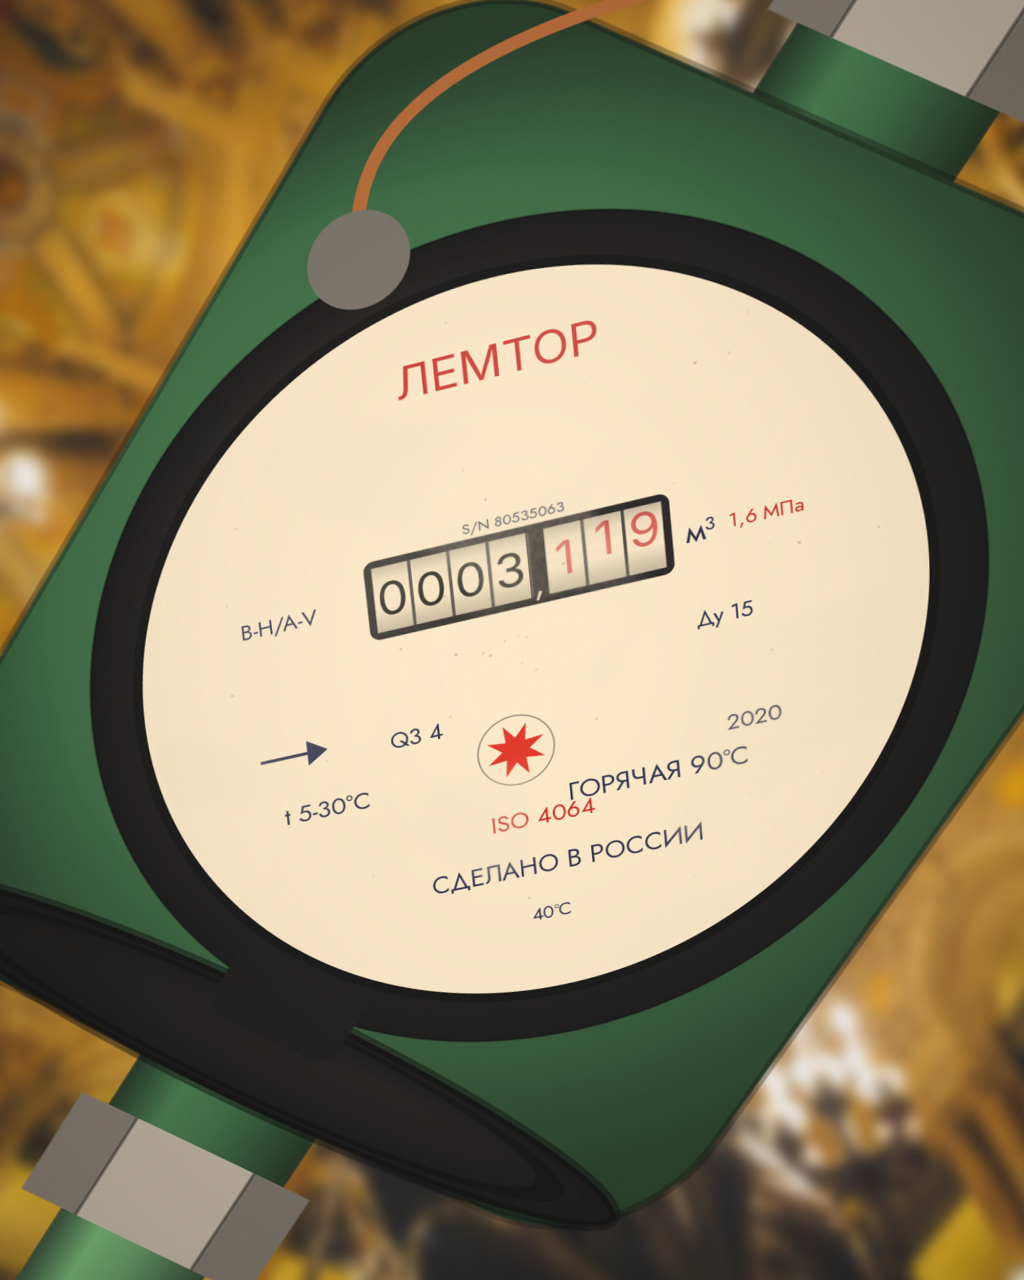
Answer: 3.119; m³
